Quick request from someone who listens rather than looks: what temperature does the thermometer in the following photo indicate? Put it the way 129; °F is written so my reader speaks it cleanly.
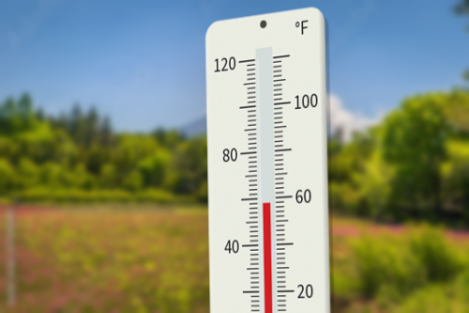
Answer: 58; °F
